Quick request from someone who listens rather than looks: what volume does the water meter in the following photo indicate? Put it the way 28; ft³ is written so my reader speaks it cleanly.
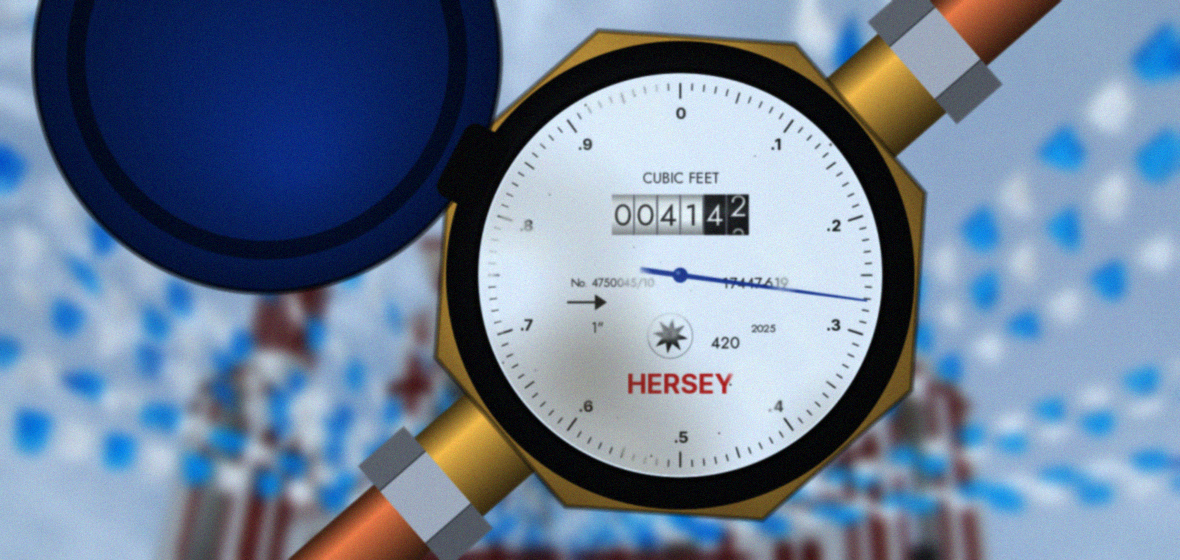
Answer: 4142.27; ft³
